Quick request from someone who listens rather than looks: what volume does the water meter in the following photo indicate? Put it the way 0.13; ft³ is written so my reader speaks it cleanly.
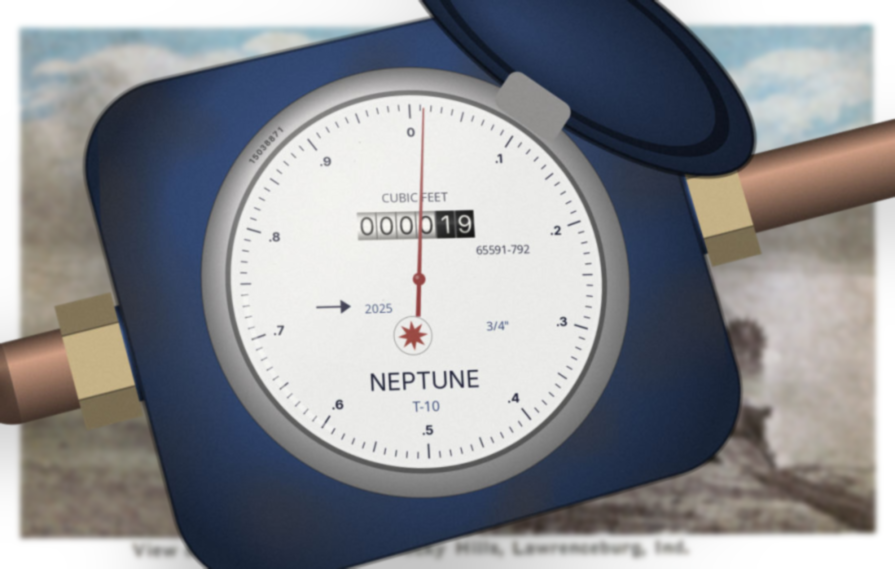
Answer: 19.01; ft³
